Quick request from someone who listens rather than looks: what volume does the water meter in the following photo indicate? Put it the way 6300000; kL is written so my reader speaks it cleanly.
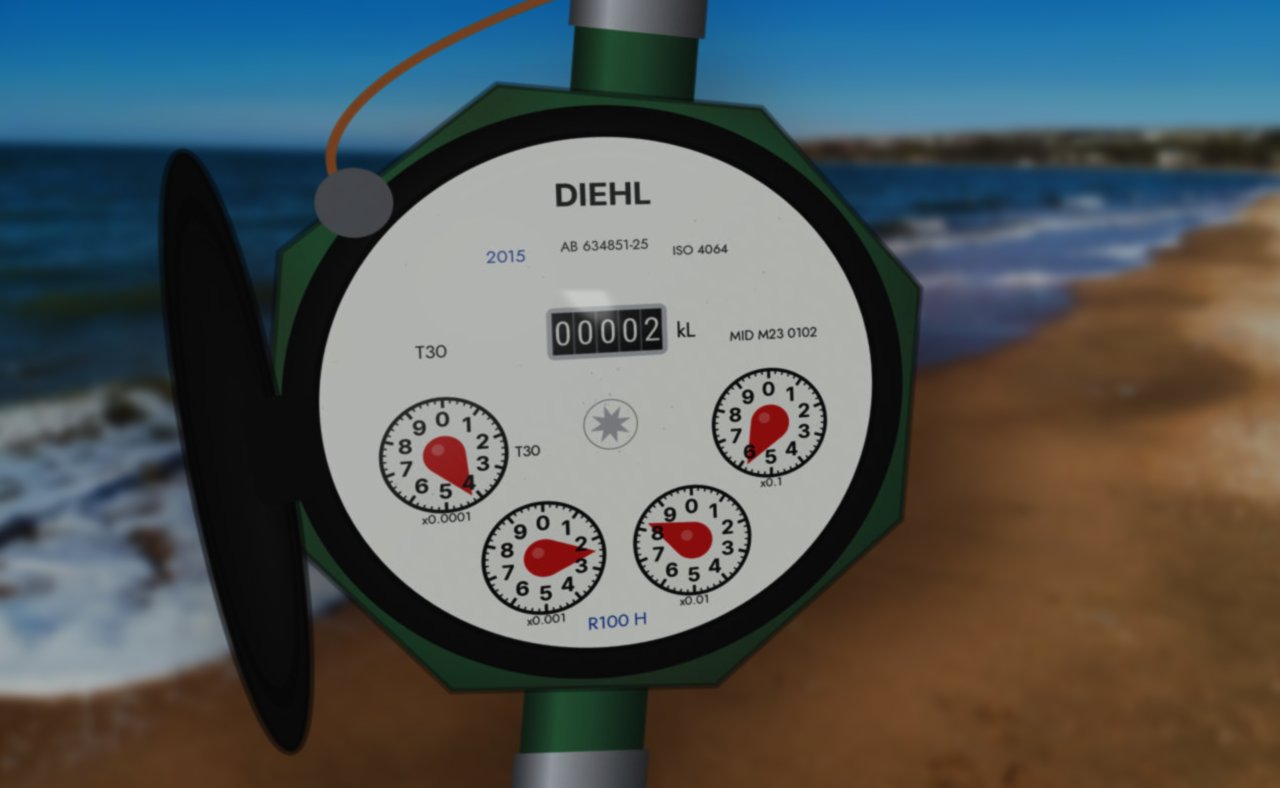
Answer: 2.5824; kL
